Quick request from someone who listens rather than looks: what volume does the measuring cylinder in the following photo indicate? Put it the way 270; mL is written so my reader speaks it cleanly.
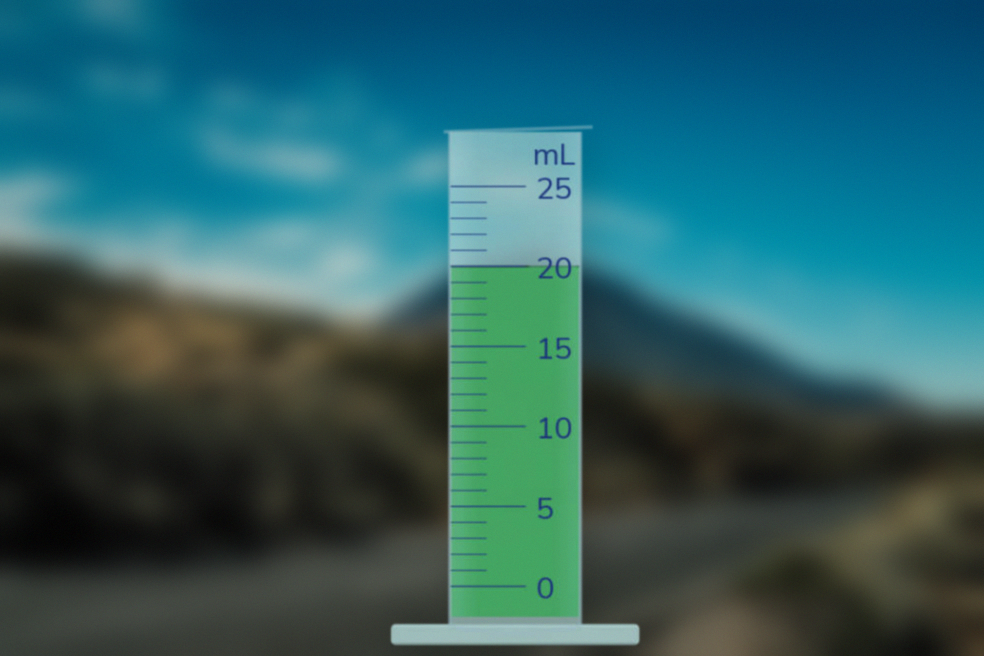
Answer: 20; mL
